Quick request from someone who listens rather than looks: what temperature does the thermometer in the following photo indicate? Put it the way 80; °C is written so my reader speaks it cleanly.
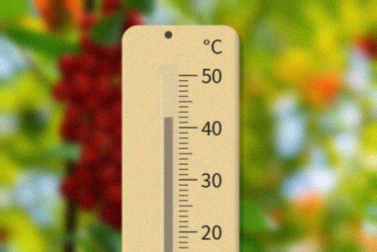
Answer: 42; °C
